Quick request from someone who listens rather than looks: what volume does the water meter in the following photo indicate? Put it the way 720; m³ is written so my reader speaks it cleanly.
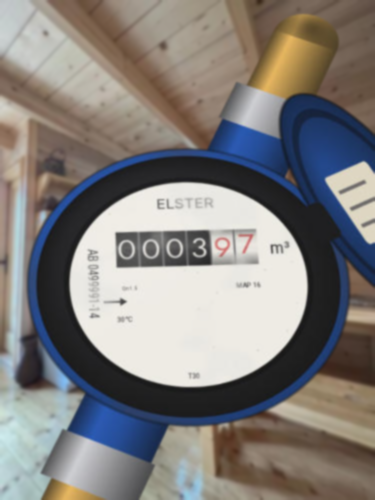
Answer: 3.97; m³
